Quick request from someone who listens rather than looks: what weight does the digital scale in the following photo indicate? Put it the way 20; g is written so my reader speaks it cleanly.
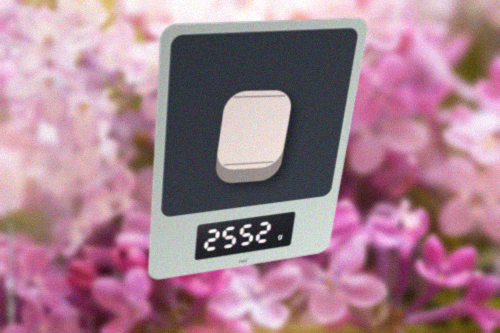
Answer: 2552; g
